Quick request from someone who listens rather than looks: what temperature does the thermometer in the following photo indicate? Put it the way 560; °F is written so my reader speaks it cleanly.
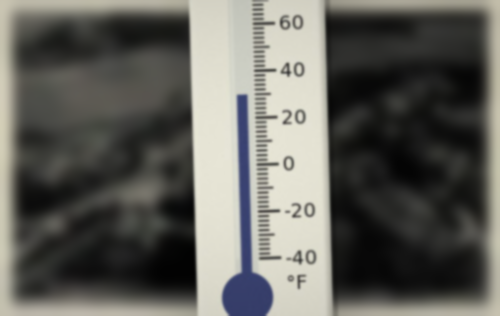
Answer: 30; °F
